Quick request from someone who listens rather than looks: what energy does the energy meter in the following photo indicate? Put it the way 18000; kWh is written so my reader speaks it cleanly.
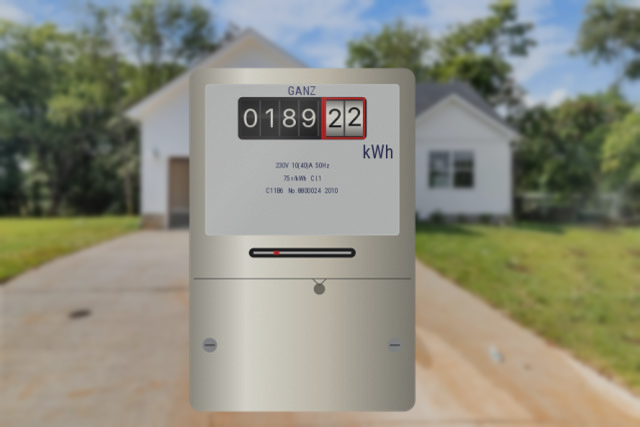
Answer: 189.22; kWh
